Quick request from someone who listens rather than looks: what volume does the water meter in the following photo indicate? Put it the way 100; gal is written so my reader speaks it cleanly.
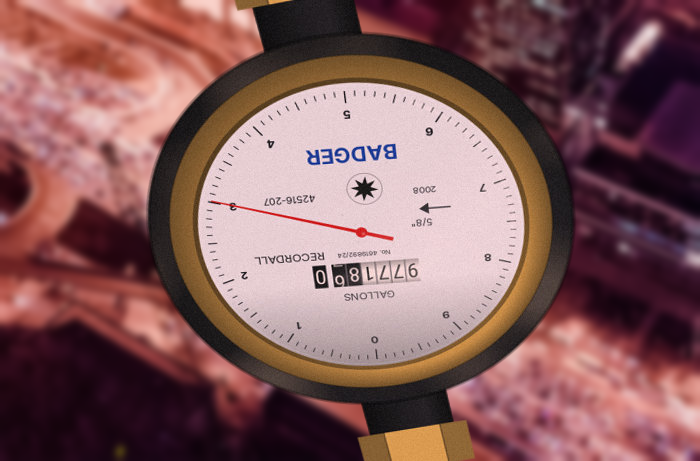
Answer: 9771863.0; gal
